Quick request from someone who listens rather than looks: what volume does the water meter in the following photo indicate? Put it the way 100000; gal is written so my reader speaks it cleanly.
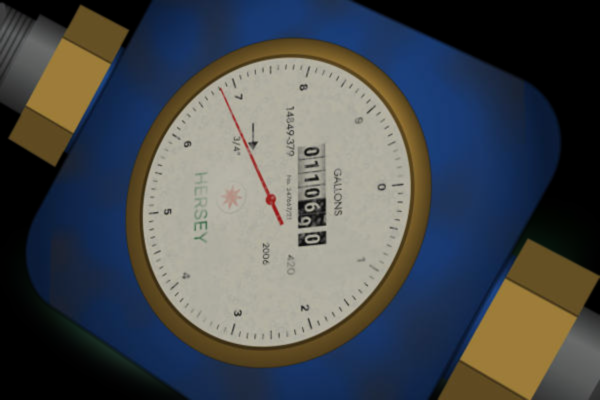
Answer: 110686.8; gal
